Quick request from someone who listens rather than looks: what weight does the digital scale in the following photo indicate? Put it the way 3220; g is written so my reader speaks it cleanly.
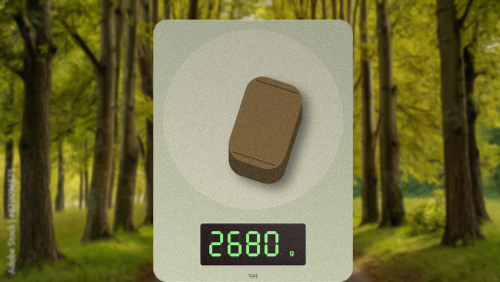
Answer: 2680; g
